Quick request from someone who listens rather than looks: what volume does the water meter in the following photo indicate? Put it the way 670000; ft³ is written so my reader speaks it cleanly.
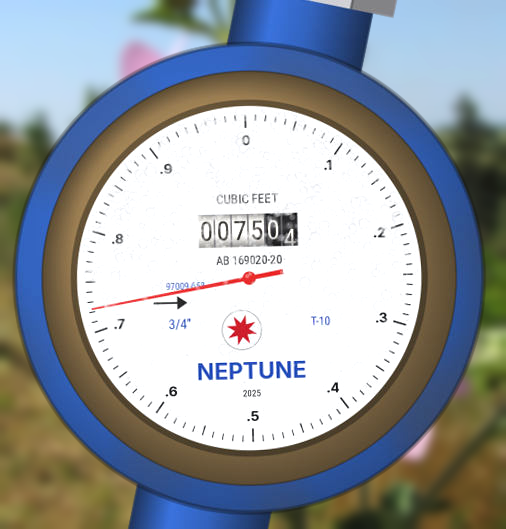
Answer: 7503.72; ft³
